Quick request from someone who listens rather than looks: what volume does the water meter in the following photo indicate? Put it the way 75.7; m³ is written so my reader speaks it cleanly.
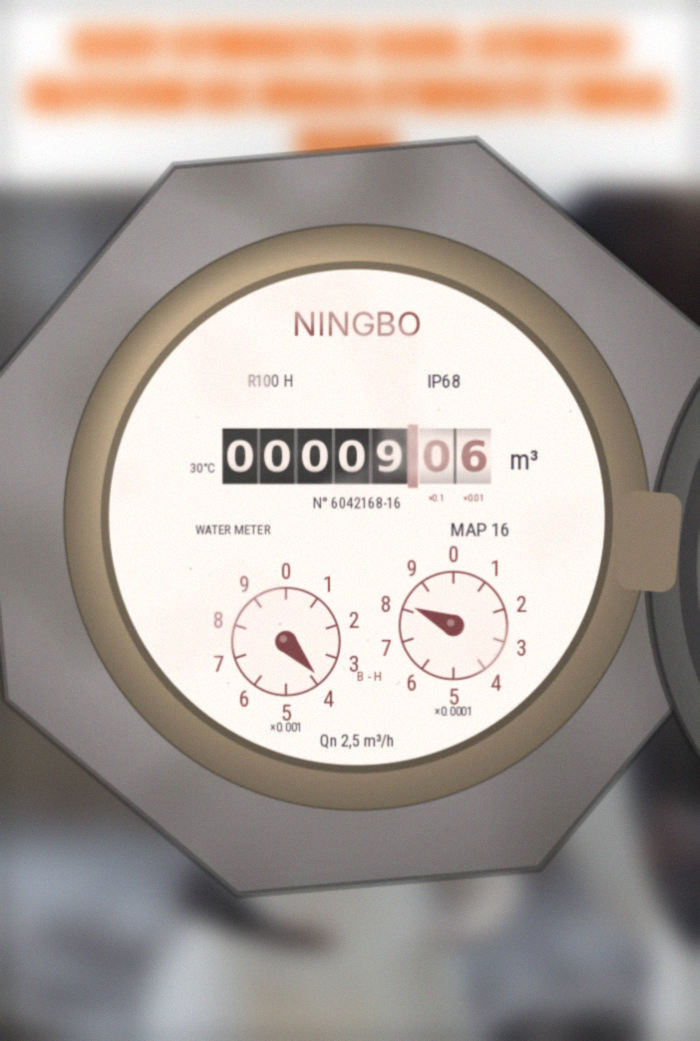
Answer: 9.0638; m³
